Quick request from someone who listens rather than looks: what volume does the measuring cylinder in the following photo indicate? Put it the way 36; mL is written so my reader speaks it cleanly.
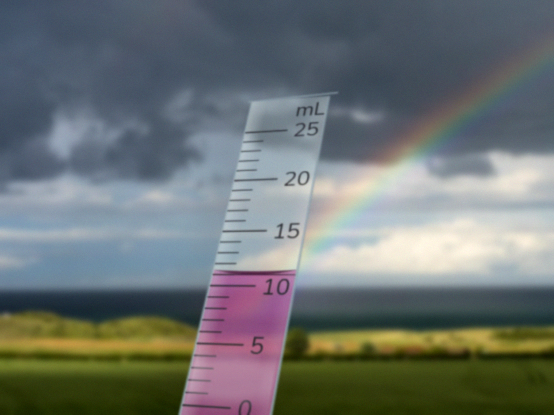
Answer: 11; mL
